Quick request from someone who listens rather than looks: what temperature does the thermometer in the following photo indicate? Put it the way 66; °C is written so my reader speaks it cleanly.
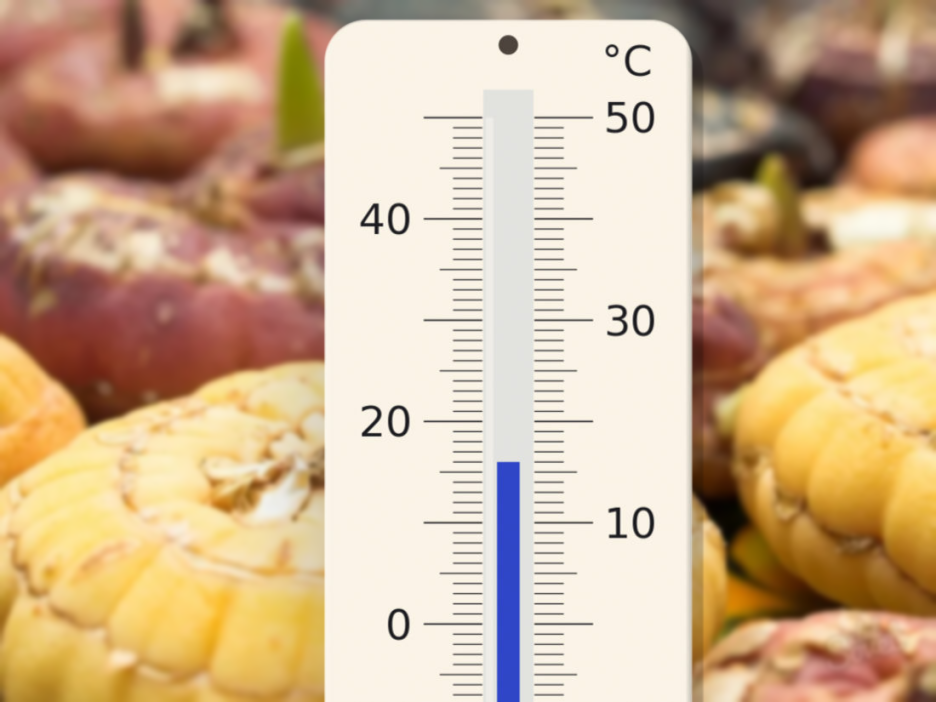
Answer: 16; °C
